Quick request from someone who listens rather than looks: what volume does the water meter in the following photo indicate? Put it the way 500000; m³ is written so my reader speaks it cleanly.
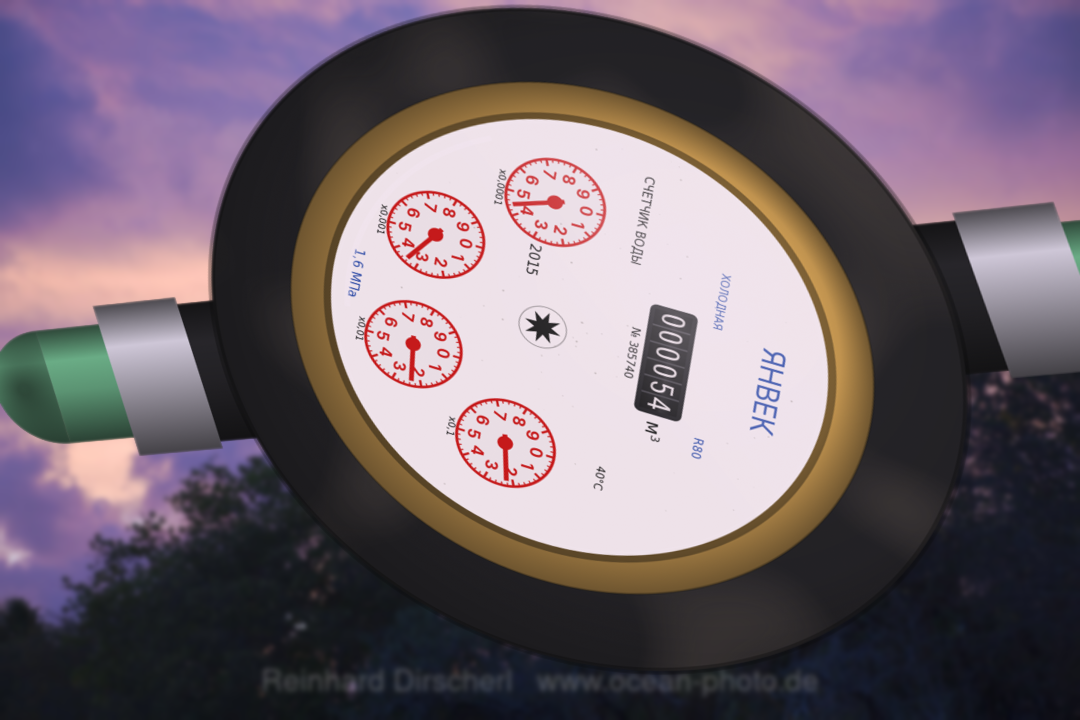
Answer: 54.2234; m³
